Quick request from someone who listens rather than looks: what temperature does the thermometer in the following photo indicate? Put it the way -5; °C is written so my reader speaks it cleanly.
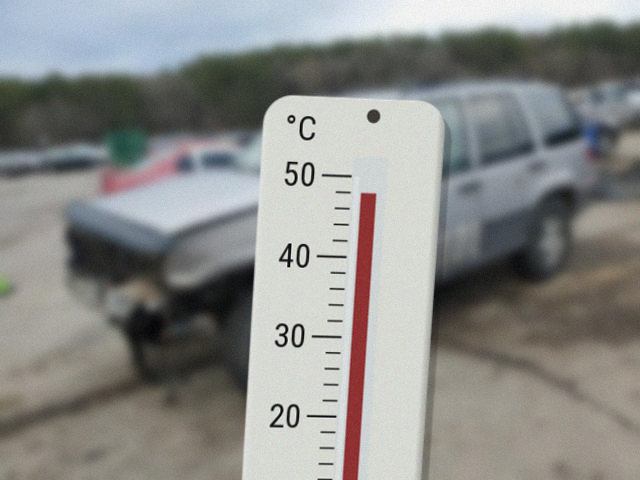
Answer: 48; °C
